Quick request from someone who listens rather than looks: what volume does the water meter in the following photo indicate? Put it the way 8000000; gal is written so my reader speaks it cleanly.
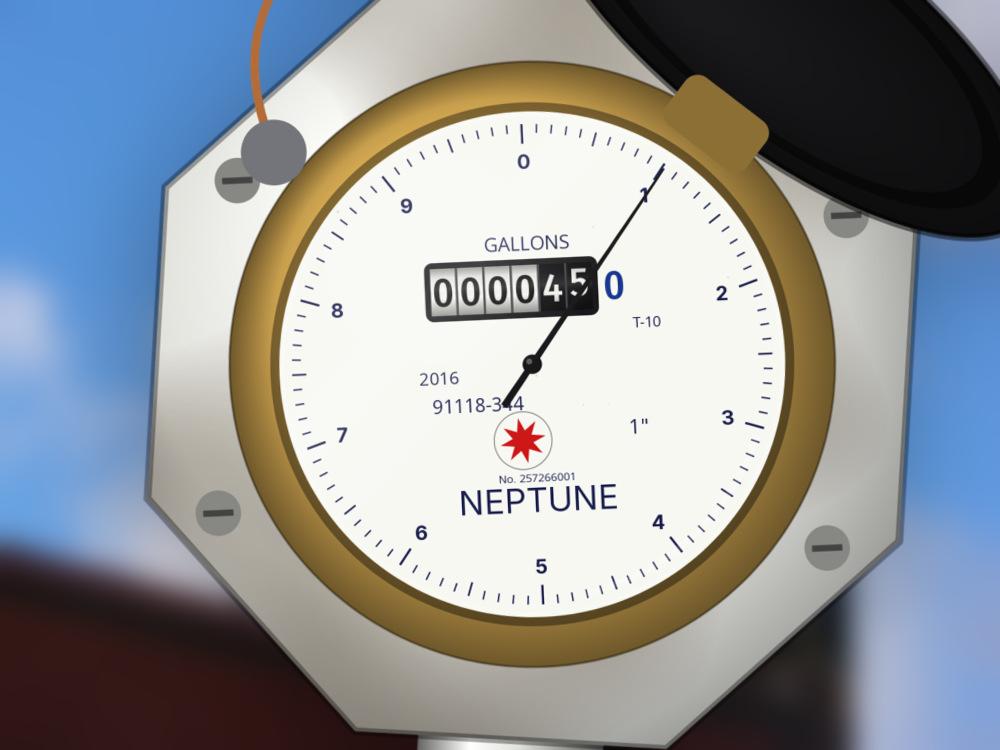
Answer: 451.0; gal
